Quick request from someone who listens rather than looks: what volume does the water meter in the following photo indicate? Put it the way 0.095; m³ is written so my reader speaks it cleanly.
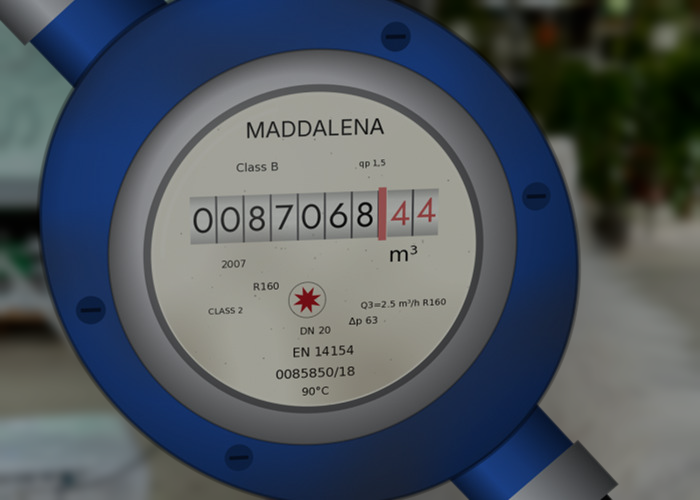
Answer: 87068.44; m³
